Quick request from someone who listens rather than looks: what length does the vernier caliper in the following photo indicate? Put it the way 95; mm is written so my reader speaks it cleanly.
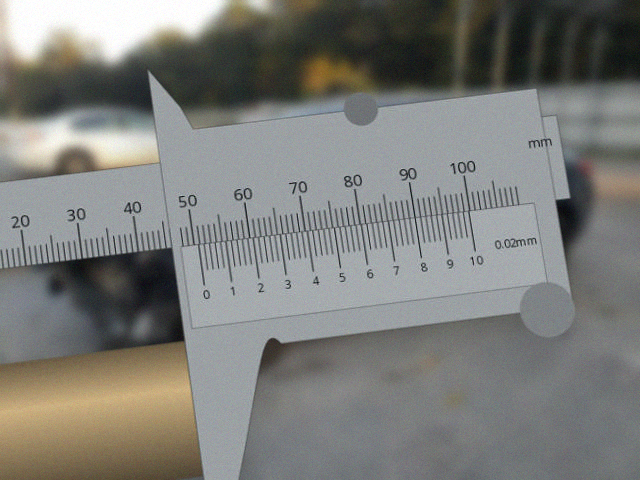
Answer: 50.8; mm
